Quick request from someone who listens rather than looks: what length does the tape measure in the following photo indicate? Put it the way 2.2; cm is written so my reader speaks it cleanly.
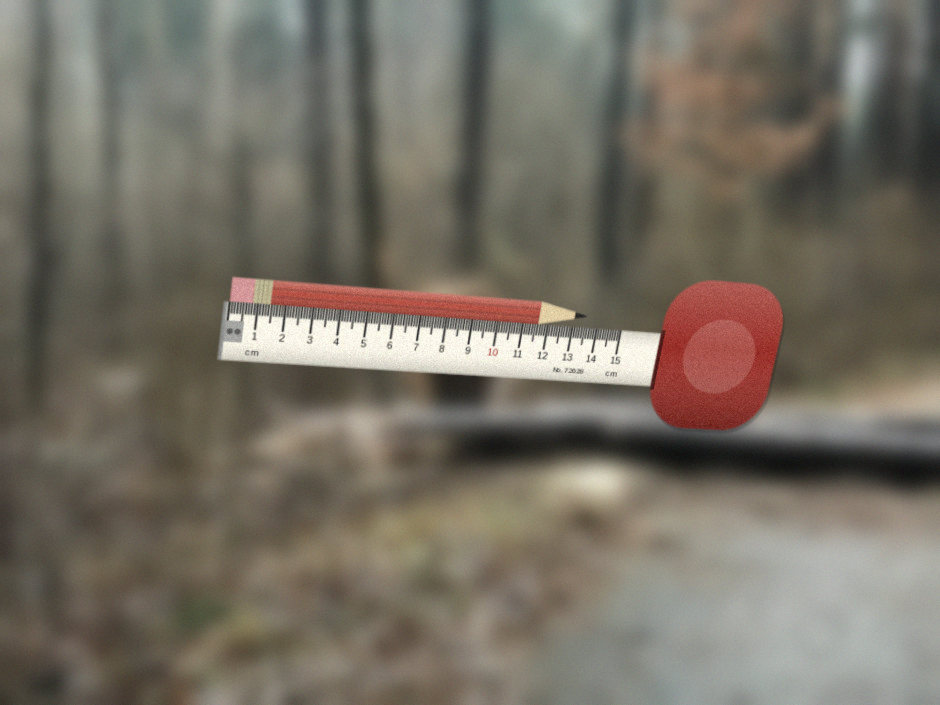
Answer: 13.5; cm
